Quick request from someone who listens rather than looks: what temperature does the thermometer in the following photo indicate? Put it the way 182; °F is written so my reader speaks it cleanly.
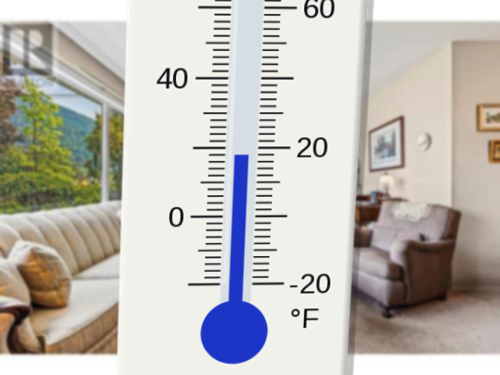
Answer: 18; °F
